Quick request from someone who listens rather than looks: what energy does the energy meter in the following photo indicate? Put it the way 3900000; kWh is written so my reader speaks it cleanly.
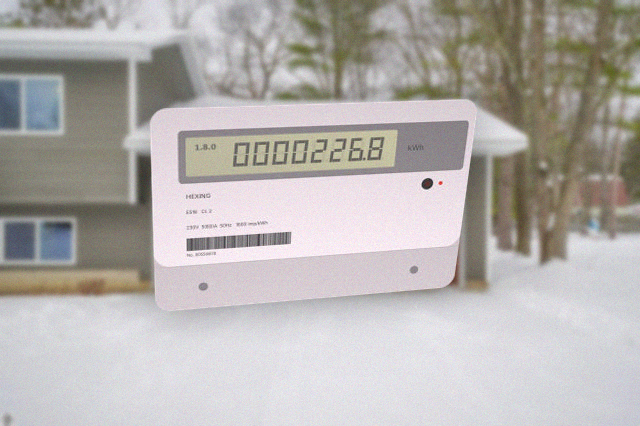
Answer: 226.8; kWh
